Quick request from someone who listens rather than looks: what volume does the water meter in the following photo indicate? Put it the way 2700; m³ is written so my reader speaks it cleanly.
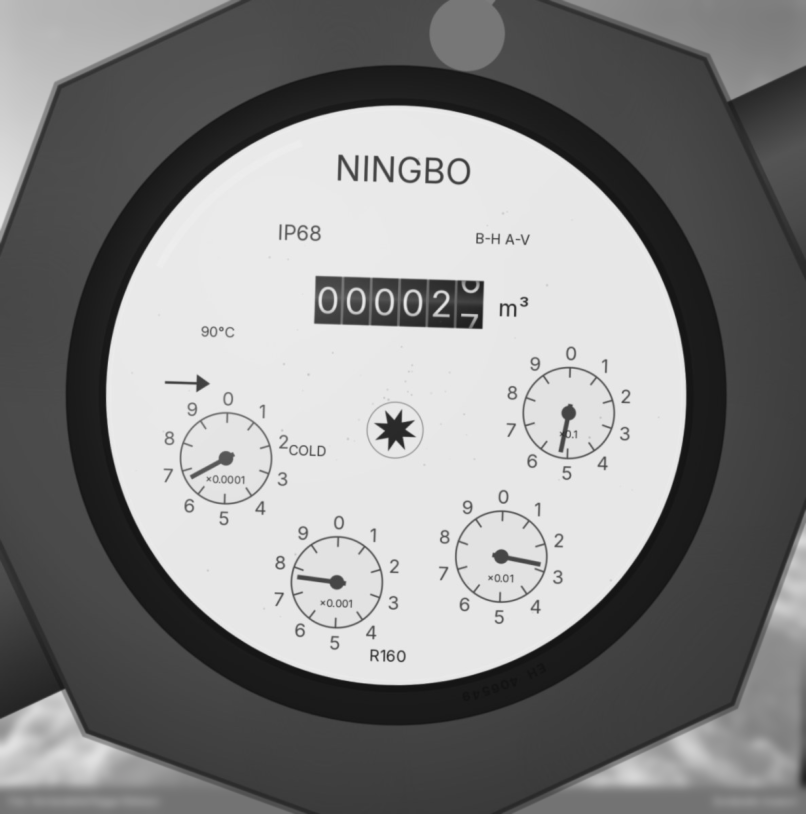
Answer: 26.5276; m³
